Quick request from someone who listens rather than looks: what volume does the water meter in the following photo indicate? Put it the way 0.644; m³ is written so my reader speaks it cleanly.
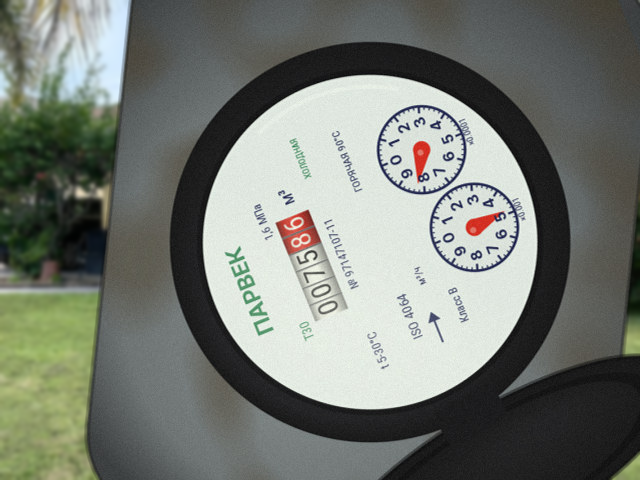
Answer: 75.8648; m³
